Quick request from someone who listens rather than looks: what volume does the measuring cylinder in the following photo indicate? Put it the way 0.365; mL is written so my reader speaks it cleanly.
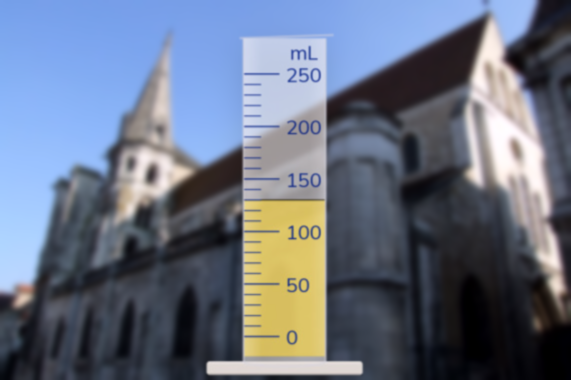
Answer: 130; mL
